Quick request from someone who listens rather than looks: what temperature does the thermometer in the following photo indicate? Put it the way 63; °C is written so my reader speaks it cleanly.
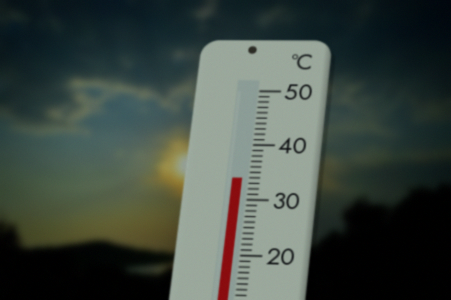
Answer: 34; °C
